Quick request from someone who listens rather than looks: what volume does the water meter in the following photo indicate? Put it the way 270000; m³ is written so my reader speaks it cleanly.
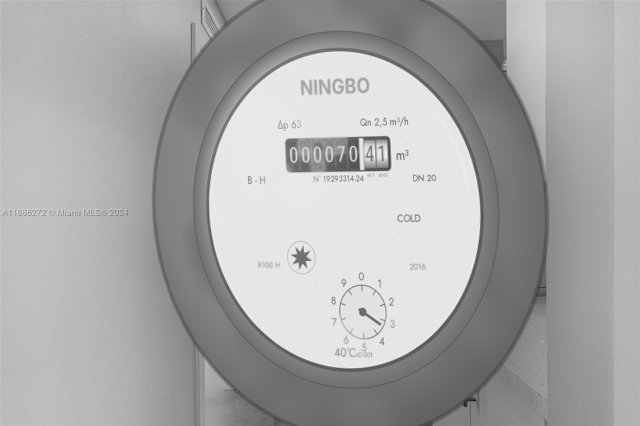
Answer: 70.413; m³
